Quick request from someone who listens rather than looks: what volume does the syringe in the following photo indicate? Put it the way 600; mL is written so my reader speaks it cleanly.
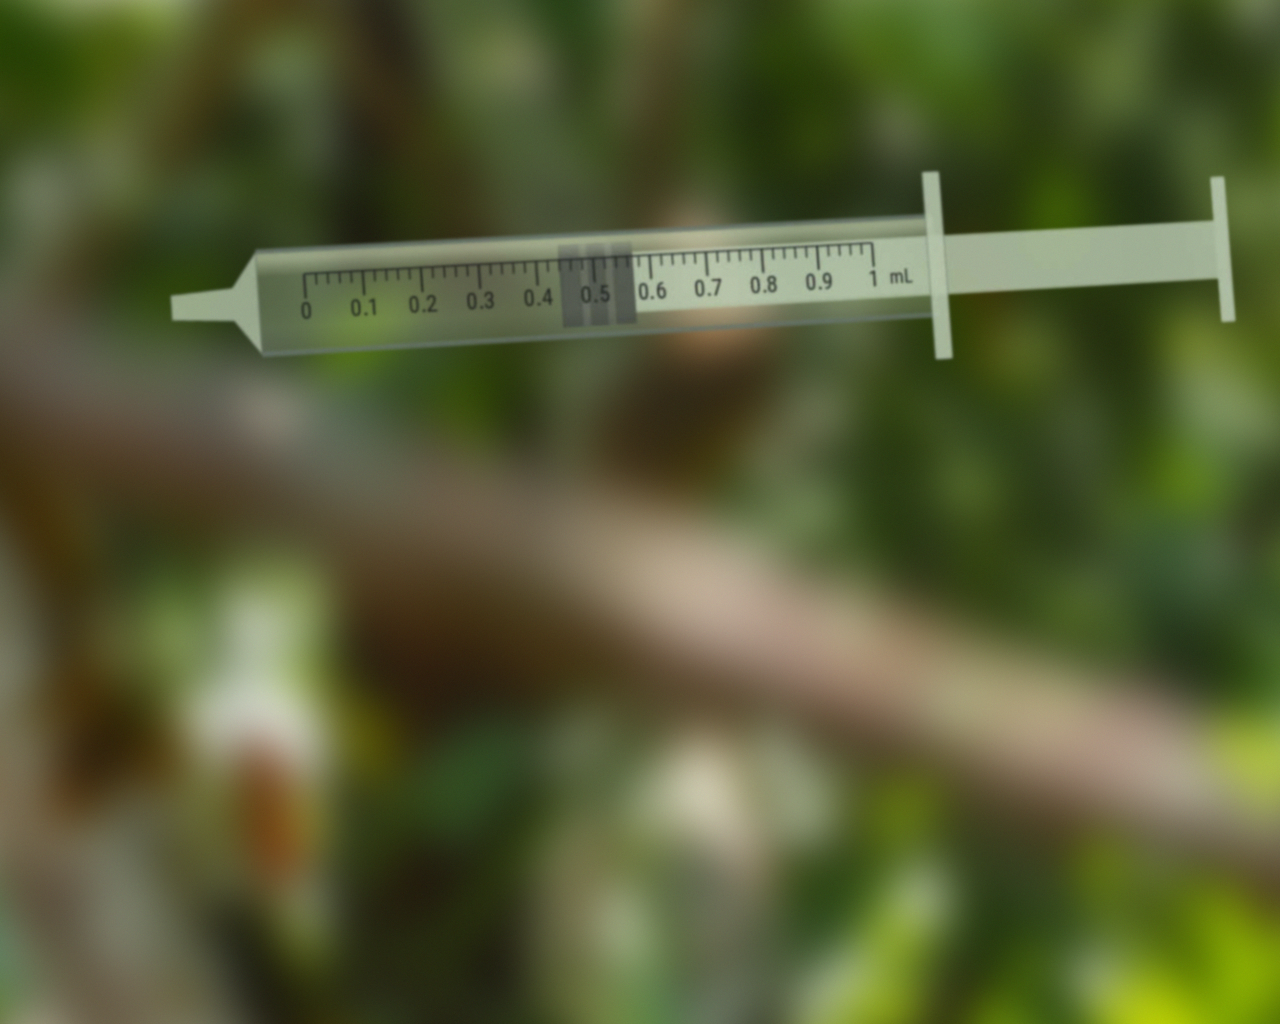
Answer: 0.44; mL
